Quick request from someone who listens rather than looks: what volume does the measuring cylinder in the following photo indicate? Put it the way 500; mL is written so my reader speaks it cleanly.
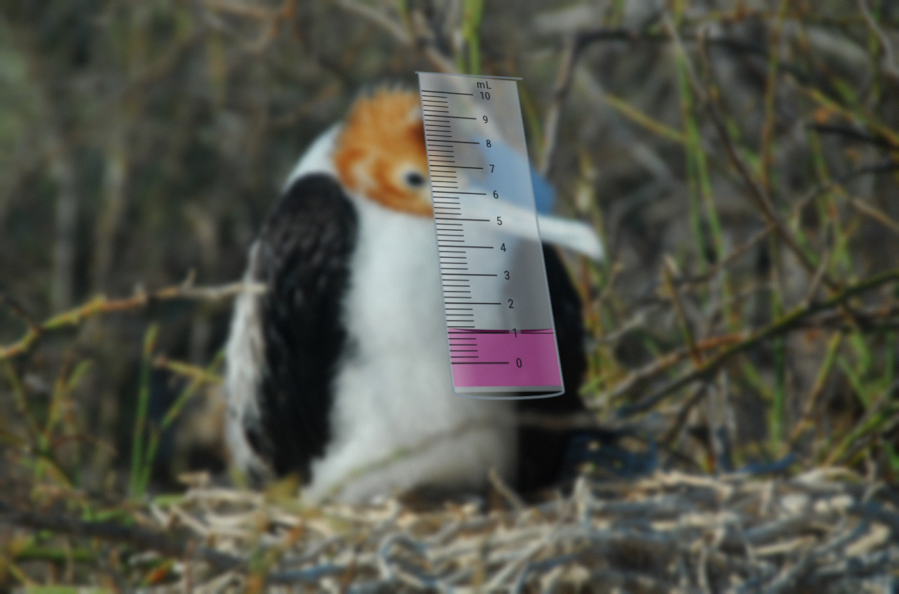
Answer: 1; mL
